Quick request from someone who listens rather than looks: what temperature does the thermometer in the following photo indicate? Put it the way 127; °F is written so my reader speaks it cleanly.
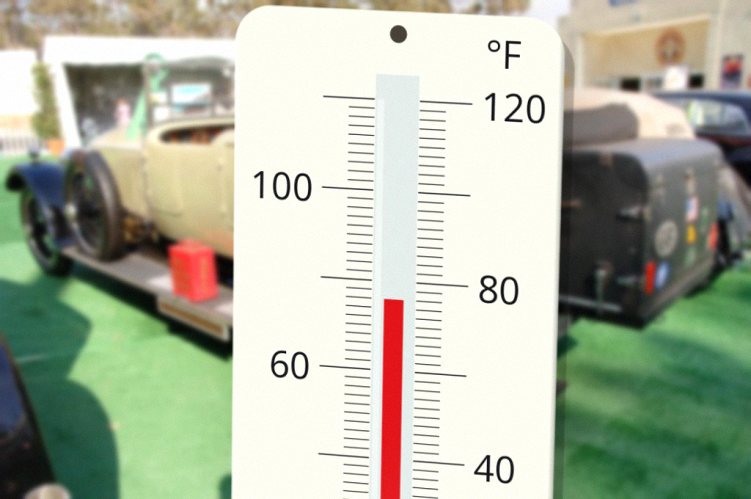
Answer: 76; °F
